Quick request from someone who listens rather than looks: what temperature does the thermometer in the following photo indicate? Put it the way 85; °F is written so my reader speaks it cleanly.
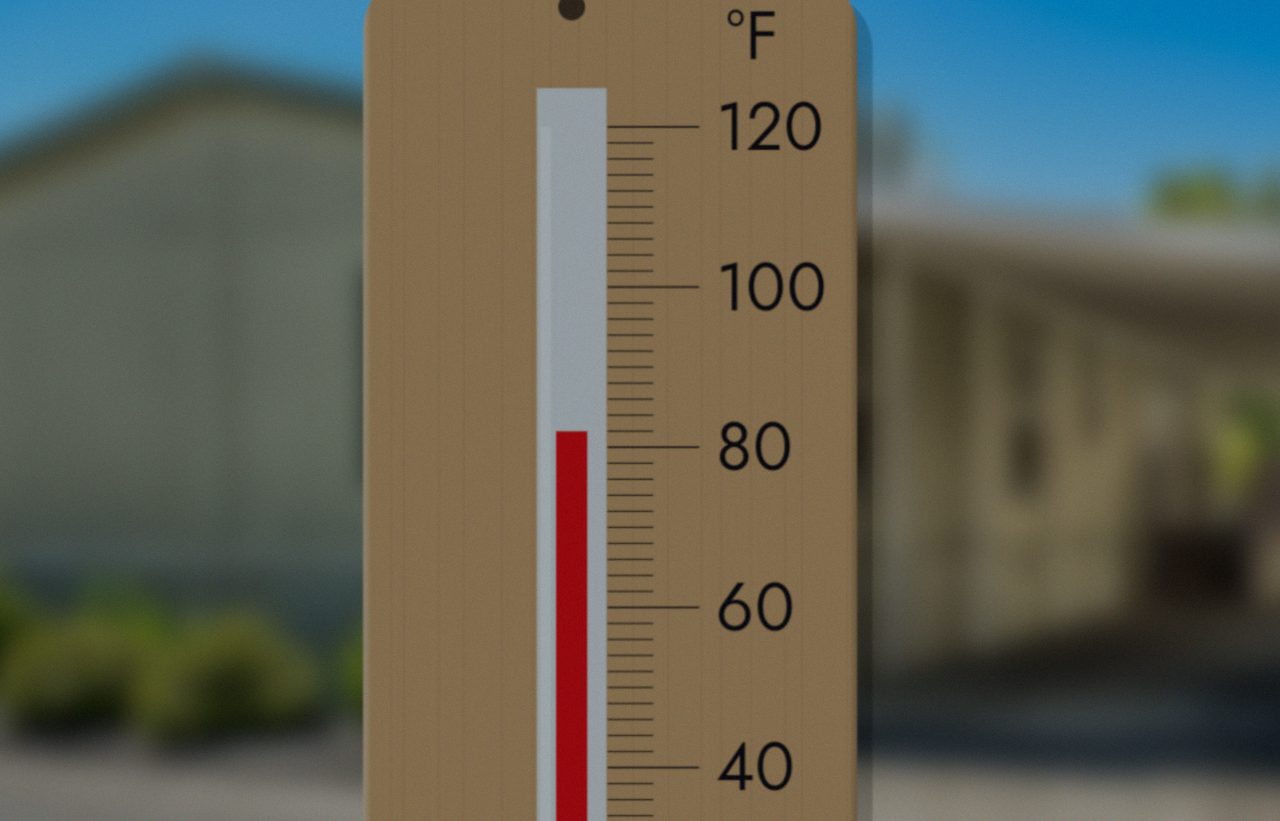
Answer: 82; °F
